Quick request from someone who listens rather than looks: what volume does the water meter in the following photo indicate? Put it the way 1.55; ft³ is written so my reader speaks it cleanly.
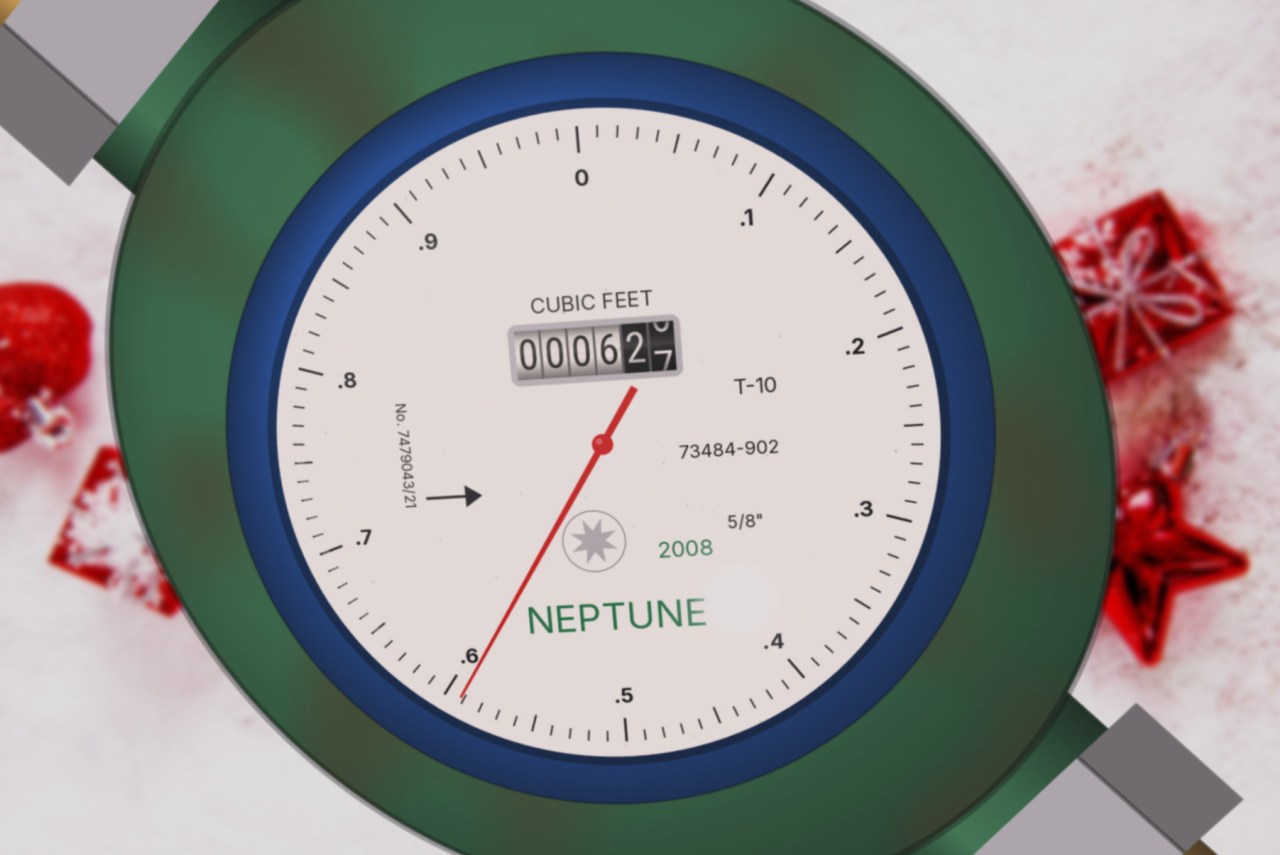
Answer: 626.59; ft³
